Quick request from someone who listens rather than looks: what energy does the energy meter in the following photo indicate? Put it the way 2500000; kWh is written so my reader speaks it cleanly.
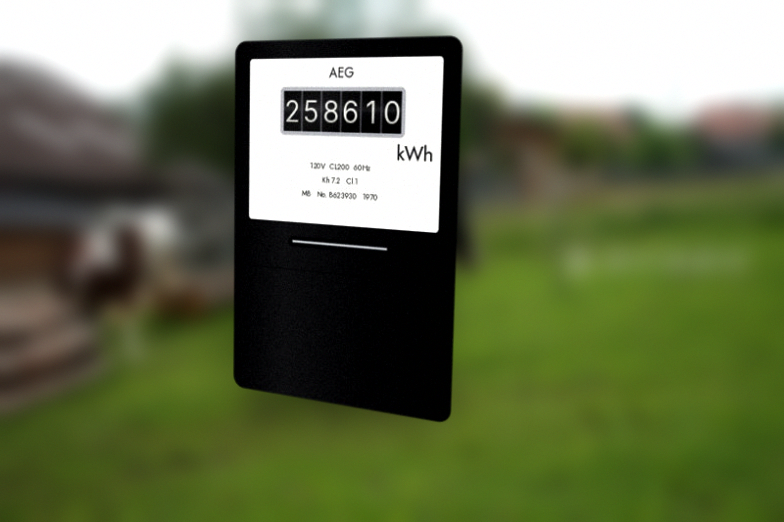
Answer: 258610; kWh
